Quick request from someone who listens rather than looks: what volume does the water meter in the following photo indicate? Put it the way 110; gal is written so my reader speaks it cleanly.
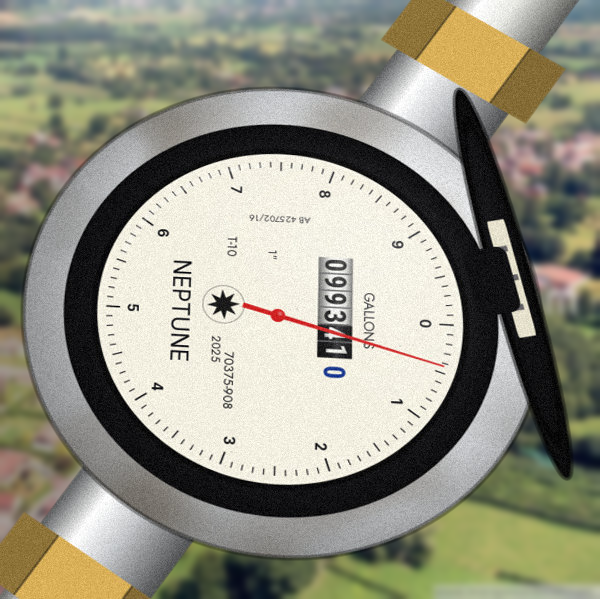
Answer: 993410.4; gal
